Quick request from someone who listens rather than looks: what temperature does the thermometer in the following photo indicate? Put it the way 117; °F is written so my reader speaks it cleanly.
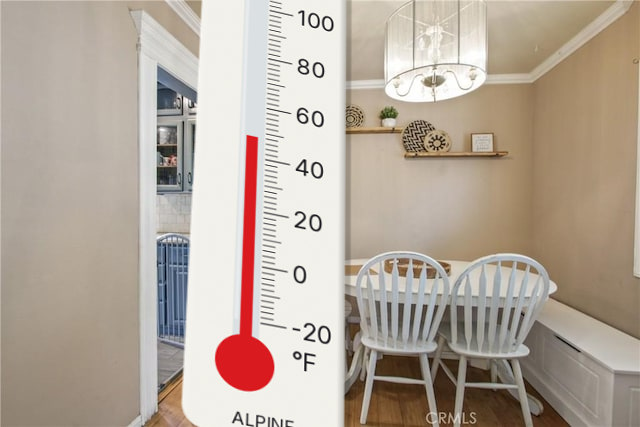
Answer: 48; °F
